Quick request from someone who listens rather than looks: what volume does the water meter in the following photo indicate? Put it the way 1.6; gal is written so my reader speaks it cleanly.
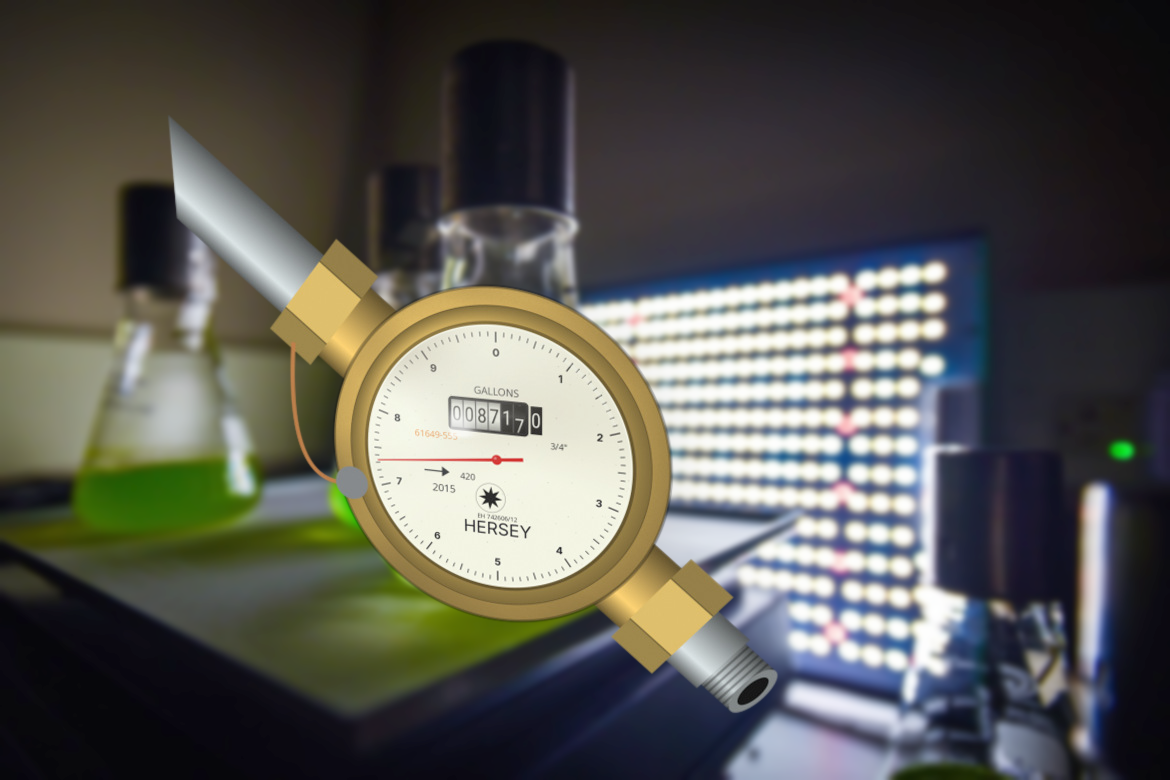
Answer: 87167.3; gal
